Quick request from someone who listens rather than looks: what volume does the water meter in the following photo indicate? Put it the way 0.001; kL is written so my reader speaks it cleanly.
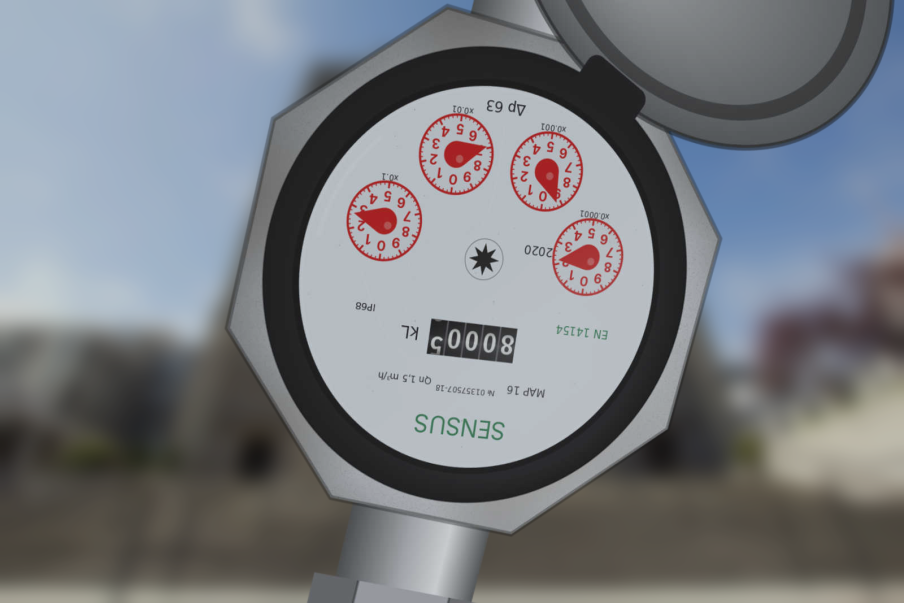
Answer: 80005.2692; kL
